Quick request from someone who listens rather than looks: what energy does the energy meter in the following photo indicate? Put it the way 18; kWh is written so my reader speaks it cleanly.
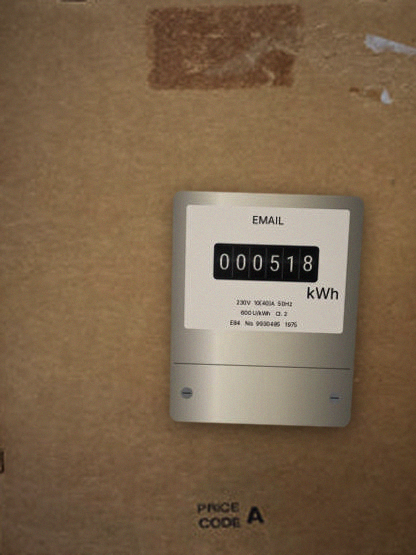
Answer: 518; kWh
